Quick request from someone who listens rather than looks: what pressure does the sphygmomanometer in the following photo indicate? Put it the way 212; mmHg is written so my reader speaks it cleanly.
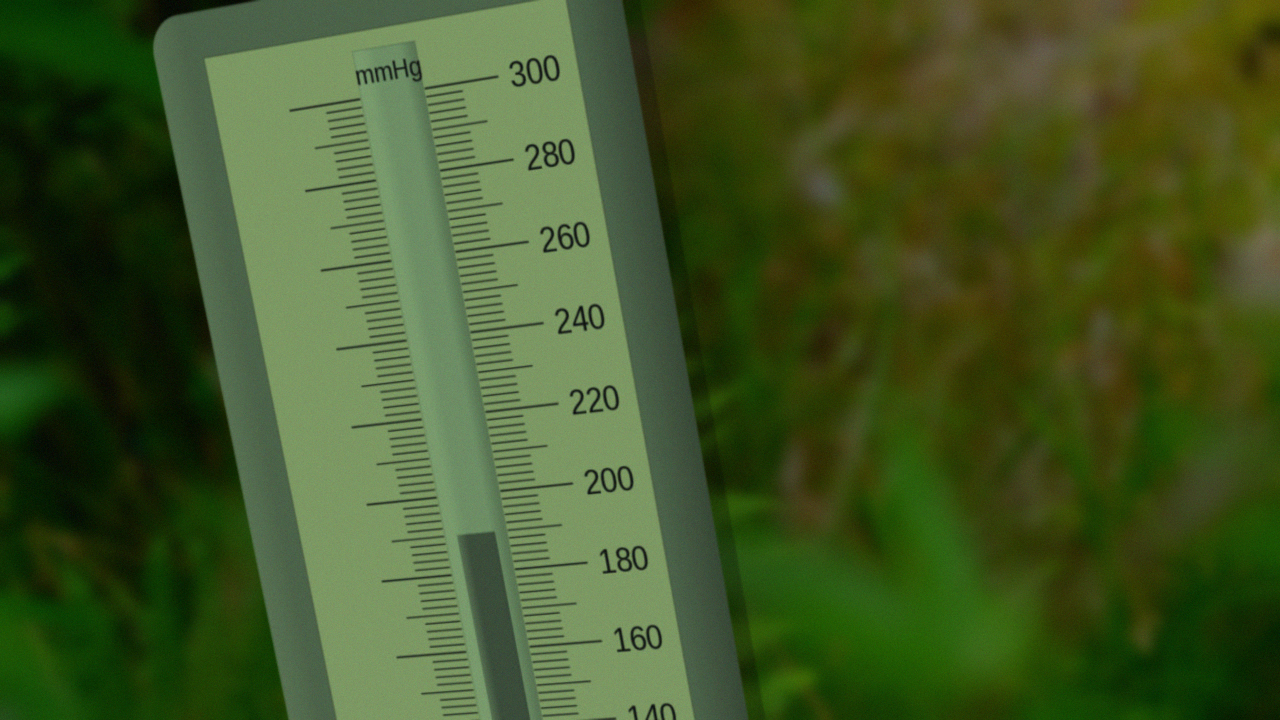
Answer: 190; mmHg
